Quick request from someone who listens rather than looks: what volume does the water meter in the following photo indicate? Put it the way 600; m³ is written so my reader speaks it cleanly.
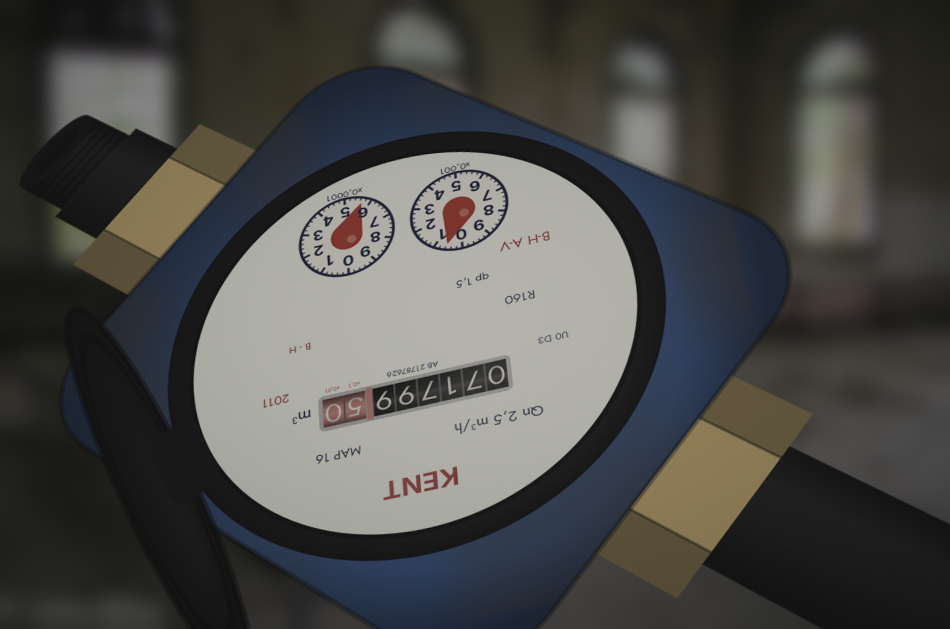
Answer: 71799.5005; m³
